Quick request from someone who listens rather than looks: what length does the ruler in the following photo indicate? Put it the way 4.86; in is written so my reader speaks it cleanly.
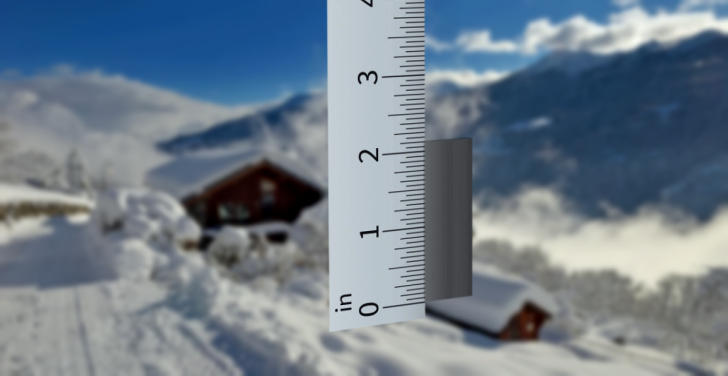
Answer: 2.125; in
